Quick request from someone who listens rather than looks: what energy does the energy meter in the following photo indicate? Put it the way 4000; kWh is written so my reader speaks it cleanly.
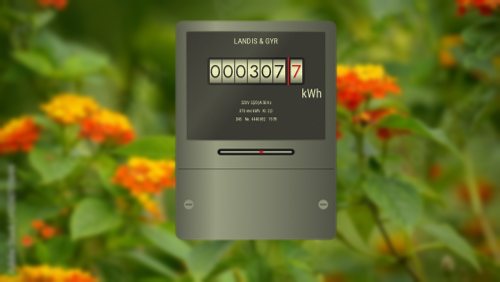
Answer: 307.7; kWh
